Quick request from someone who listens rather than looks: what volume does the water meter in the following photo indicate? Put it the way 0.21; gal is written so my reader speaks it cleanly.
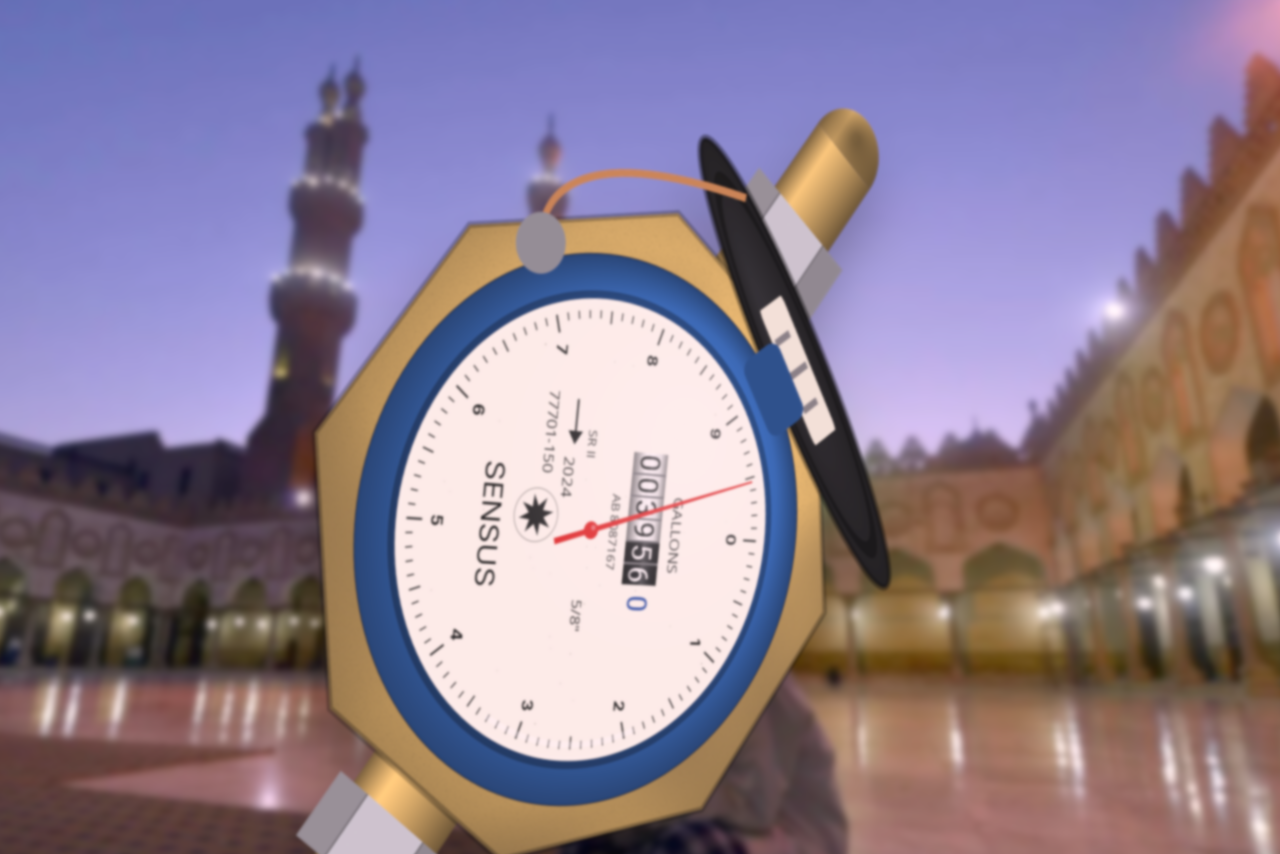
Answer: 39559.5; gal
